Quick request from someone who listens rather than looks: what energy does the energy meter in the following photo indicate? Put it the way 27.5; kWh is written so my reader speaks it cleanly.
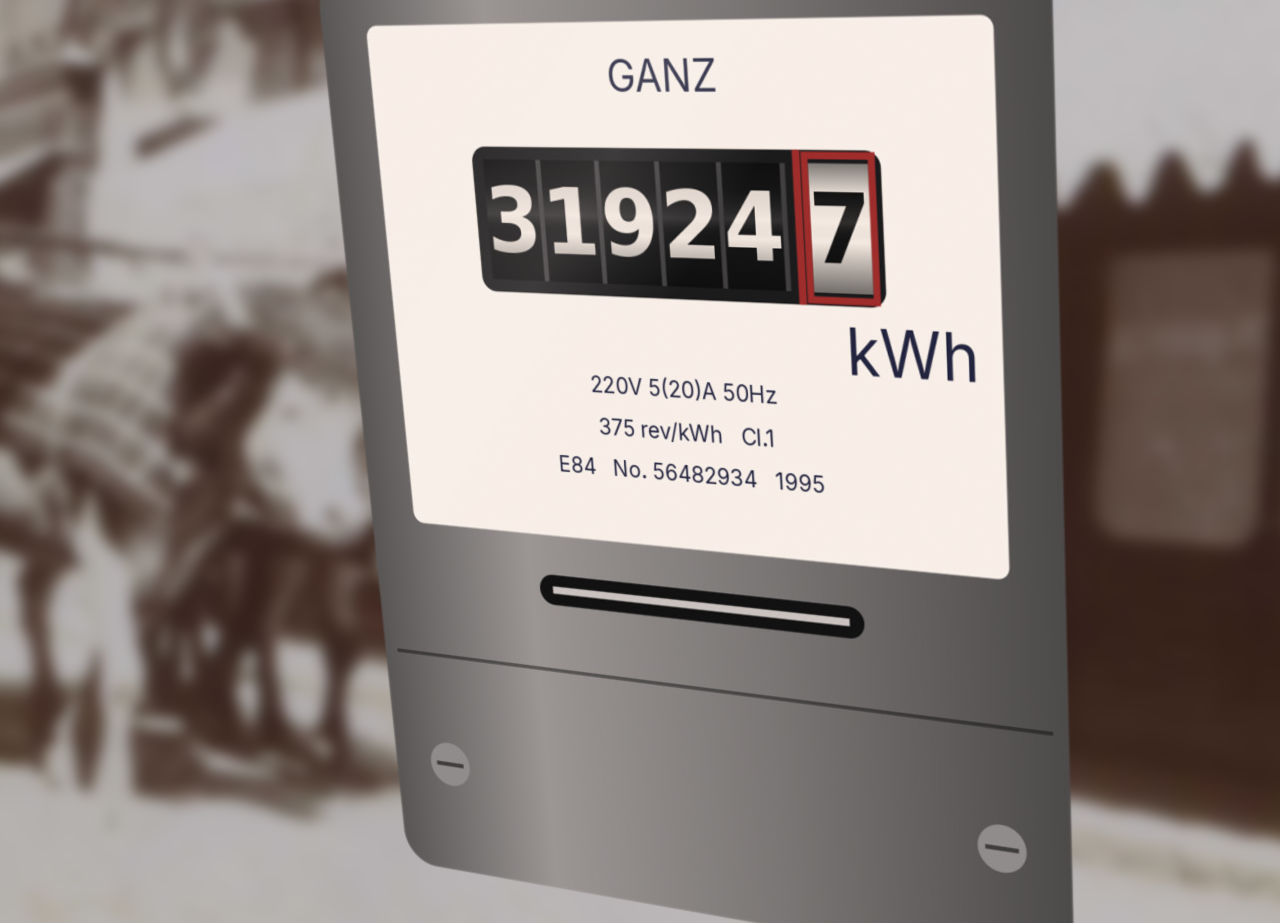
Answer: 31924.7; kWh
